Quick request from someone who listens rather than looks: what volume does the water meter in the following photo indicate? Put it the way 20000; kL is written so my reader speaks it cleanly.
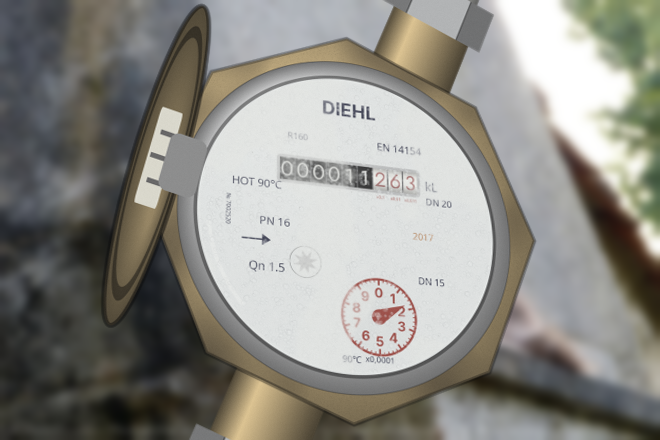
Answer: 11.2631; kL
